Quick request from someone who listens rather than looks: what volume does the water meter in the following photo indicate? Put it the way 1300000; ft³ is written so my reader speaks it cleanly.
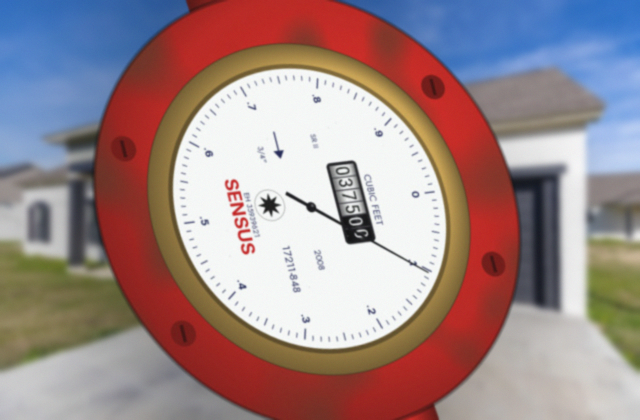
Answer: 37500.10; ft³
